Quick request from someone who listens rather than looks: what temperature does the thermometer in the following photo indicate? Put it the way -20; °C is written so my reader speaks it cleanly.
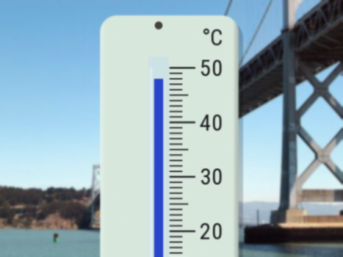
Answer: 48; °C
